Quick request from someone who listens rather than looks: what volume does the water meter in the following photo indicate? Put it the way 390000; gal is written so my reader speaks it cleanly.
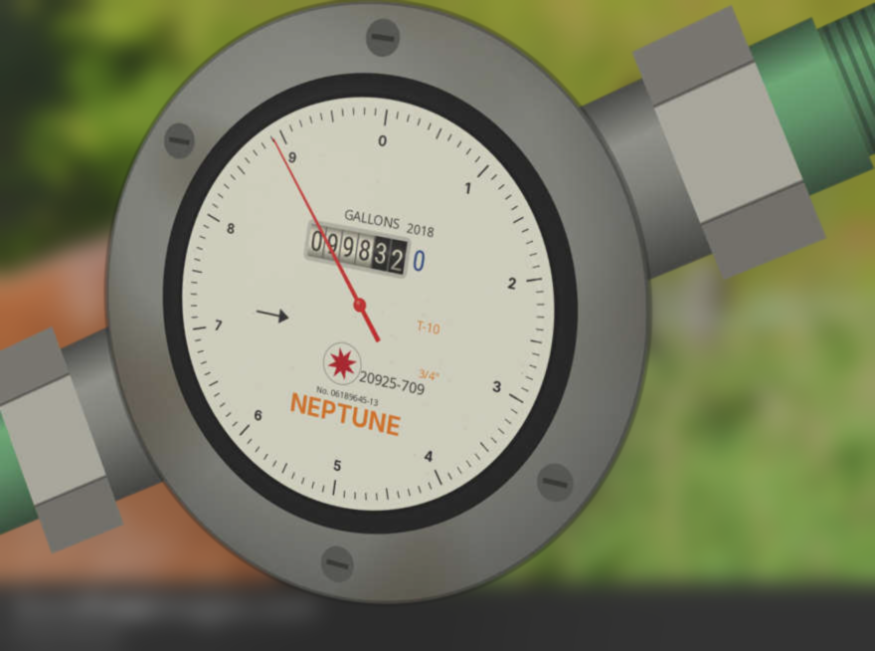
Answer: 998318.9; gal
